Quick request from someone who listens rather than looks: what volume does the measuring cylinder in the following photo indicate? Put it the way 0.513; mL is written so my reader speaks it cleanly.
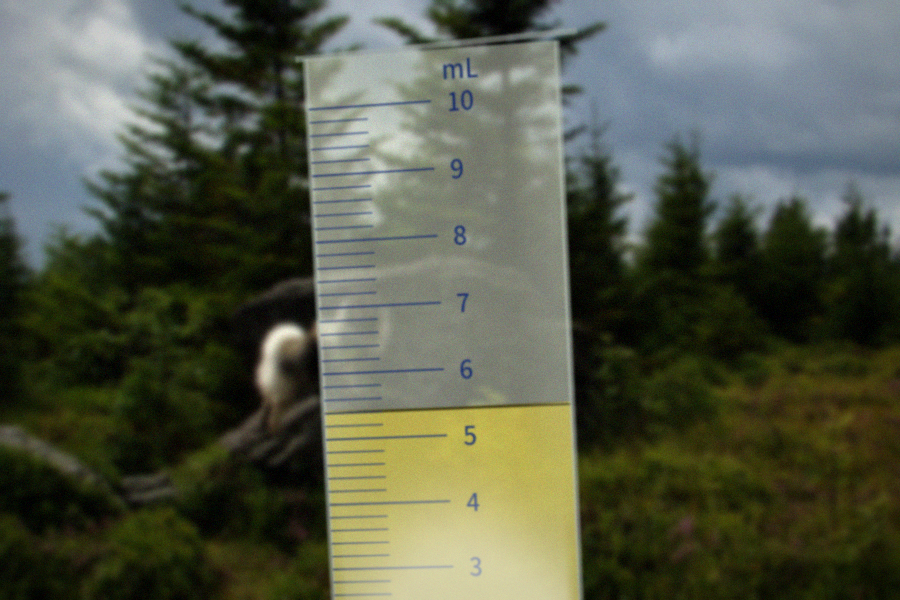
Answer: 5.4; mL
